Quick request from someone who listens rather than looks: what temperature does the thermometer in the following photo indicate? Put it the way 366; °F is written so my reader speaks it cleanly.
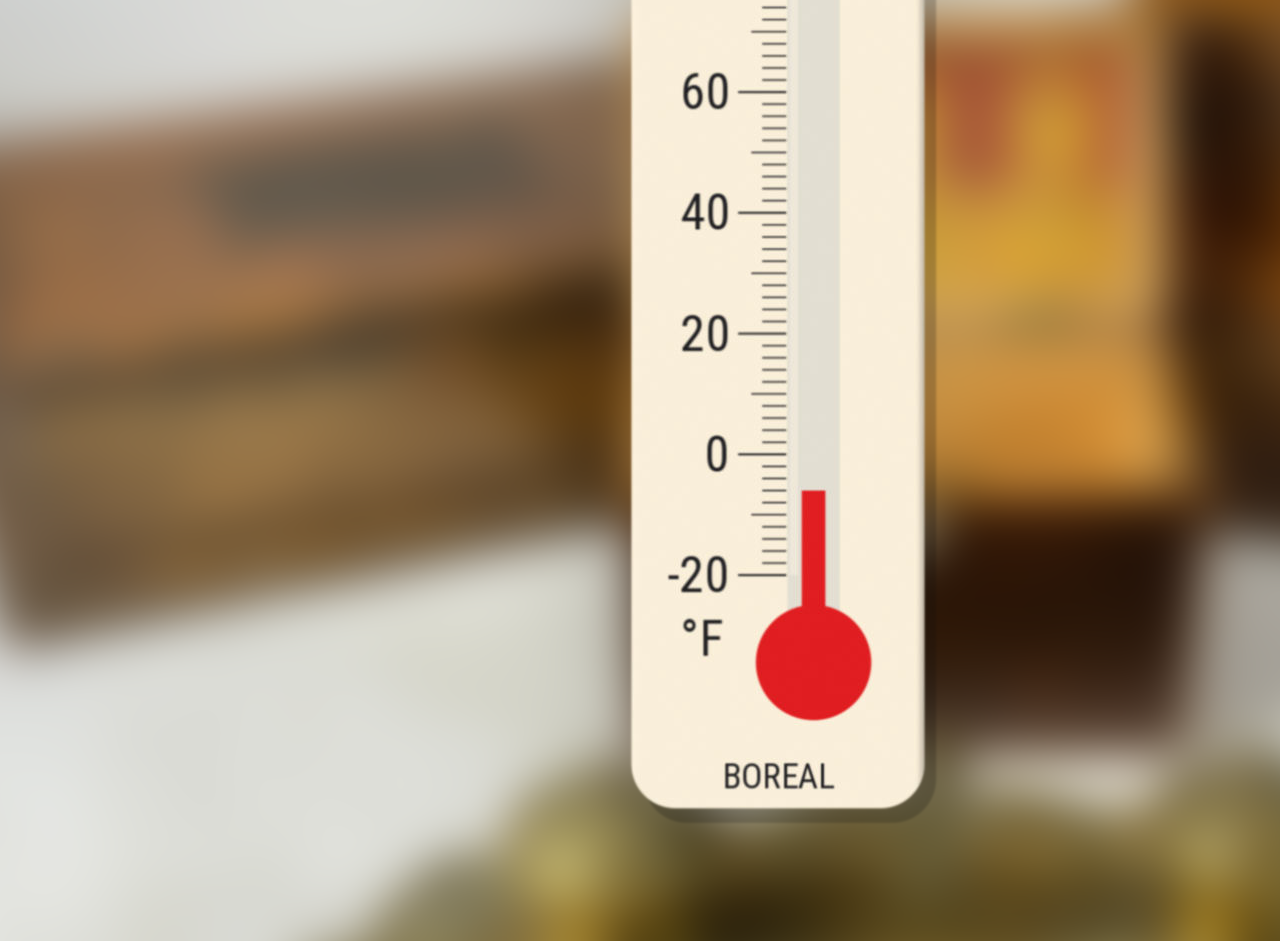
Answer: -6; °F
